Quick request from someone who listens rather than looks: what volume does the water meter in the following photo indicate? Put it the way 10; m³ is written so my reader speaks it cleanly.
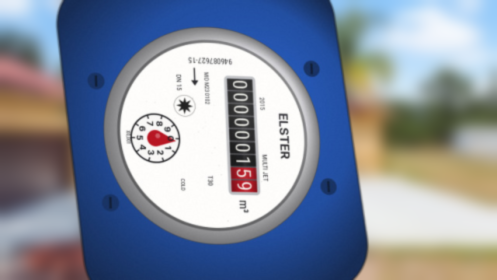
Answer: 1.590; m³
